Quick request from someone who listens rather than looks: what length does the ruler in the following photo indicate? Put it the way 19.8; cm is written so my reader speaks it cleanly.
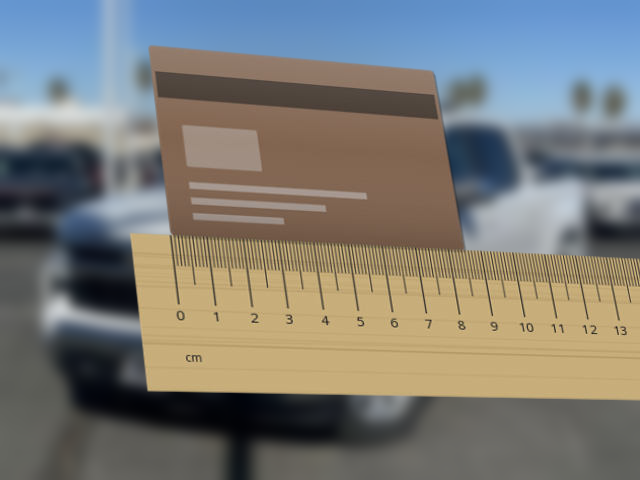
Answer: 8.5; cm
